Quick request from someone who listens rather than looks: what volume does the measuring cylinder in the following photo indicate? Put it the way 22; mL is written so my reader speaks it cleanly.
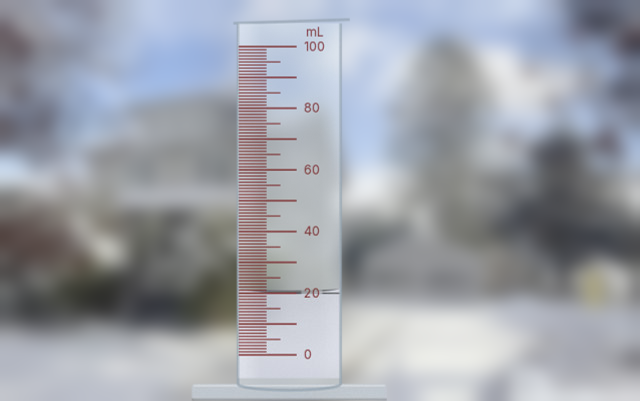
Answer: 20; mL
